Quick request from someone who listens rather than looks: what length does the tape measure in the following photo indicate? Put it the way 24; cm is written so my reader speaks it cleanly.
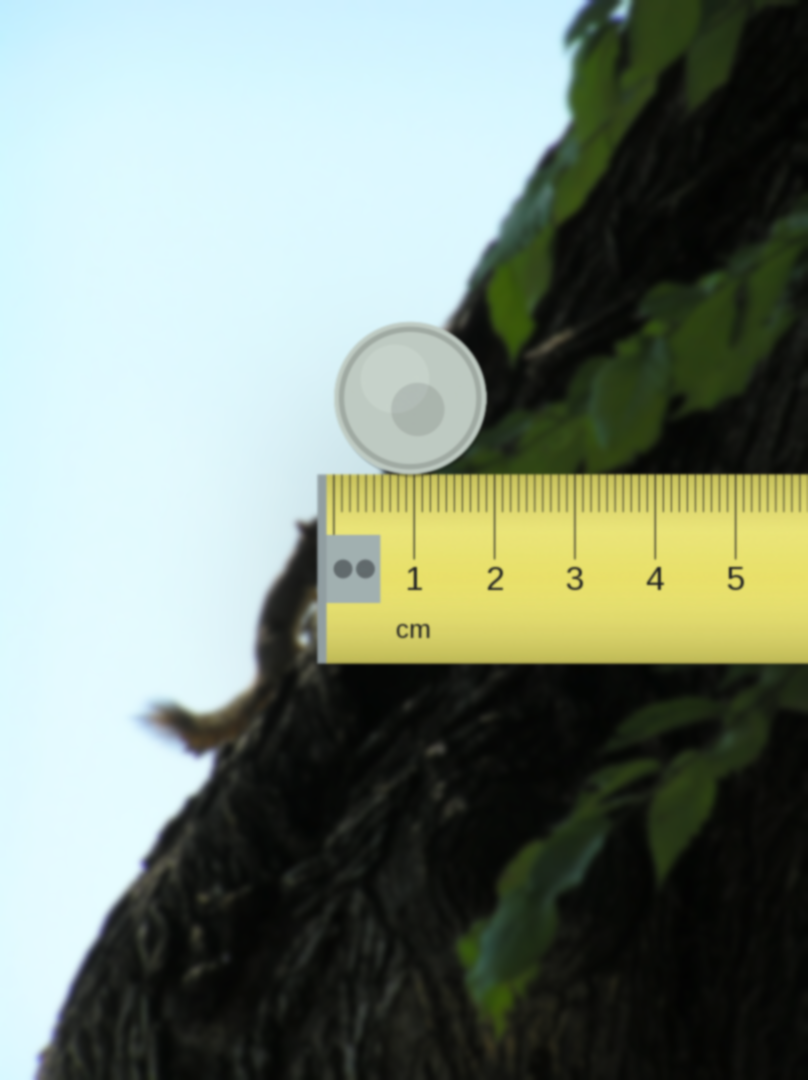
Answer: 1.9; cm
